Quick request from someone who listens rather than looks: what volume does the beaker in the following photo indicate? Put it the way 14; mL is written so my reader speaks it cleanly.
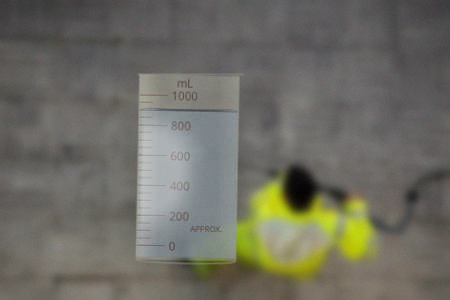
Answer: 900; mL
